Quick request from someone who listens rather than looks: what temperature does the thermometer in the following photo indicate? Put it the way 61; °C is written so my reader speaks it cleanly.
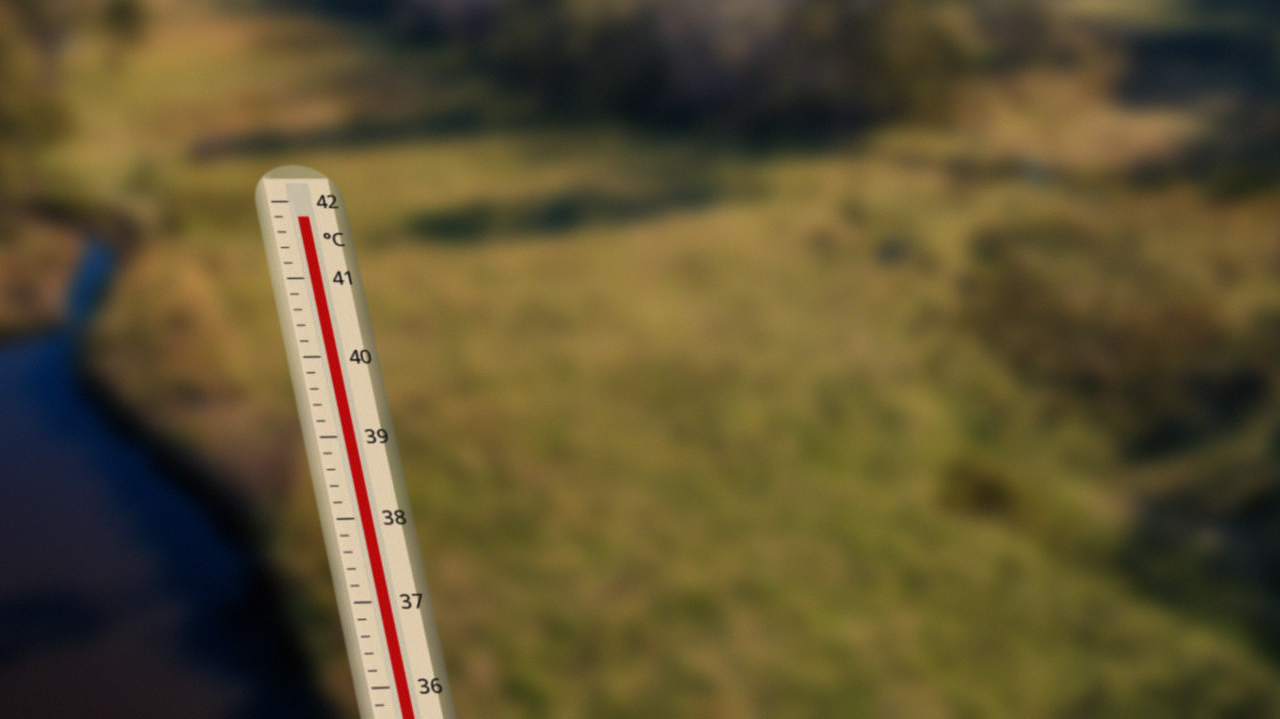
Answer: 41.8; °C
